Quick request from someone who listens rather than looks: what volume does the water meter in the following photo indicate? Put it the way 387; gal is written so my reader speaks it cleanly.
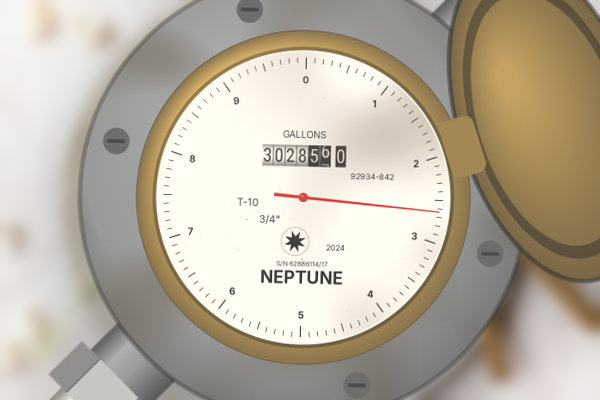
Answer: 3028562.6; gal
